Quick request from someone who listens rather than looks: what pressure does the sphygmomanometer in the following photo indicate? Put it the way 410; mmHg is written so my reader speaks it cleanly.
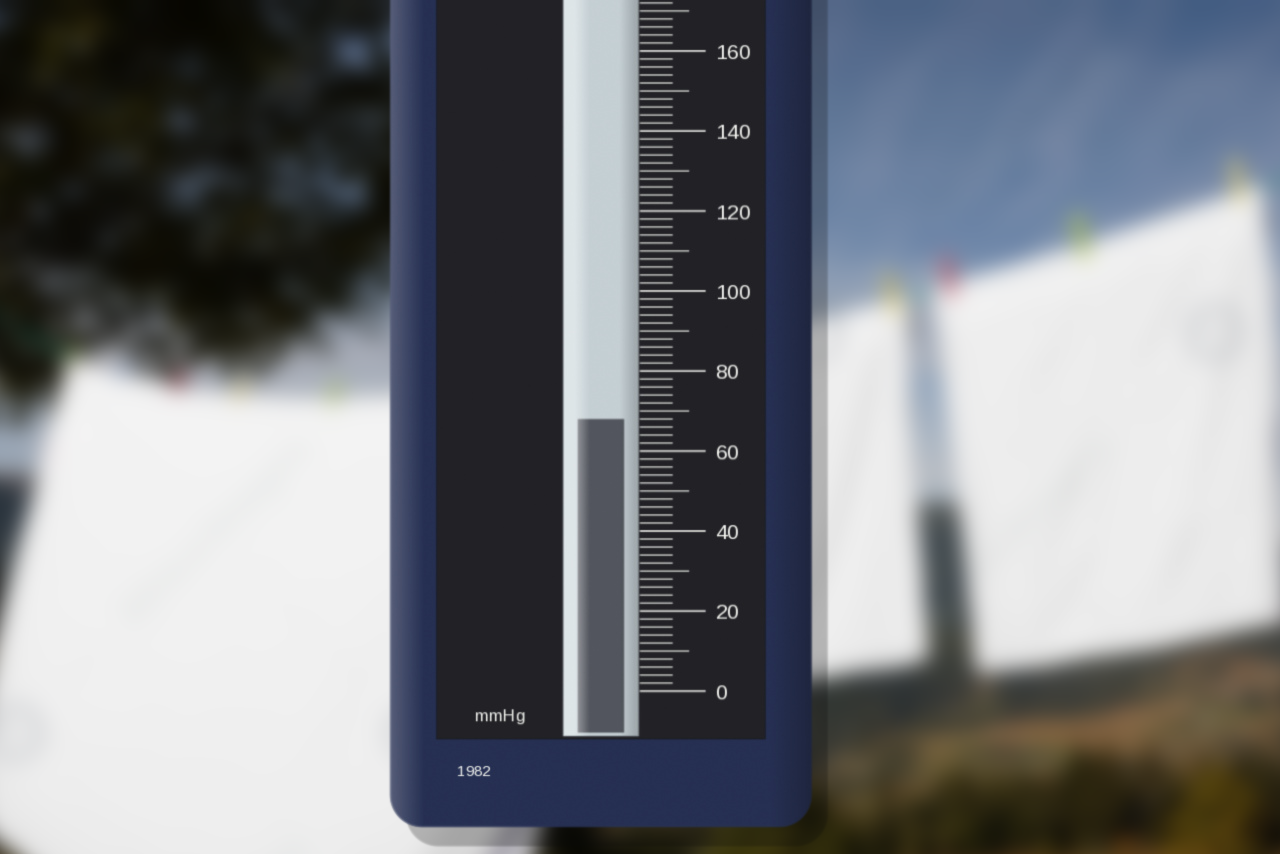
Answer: 68; mmHg
